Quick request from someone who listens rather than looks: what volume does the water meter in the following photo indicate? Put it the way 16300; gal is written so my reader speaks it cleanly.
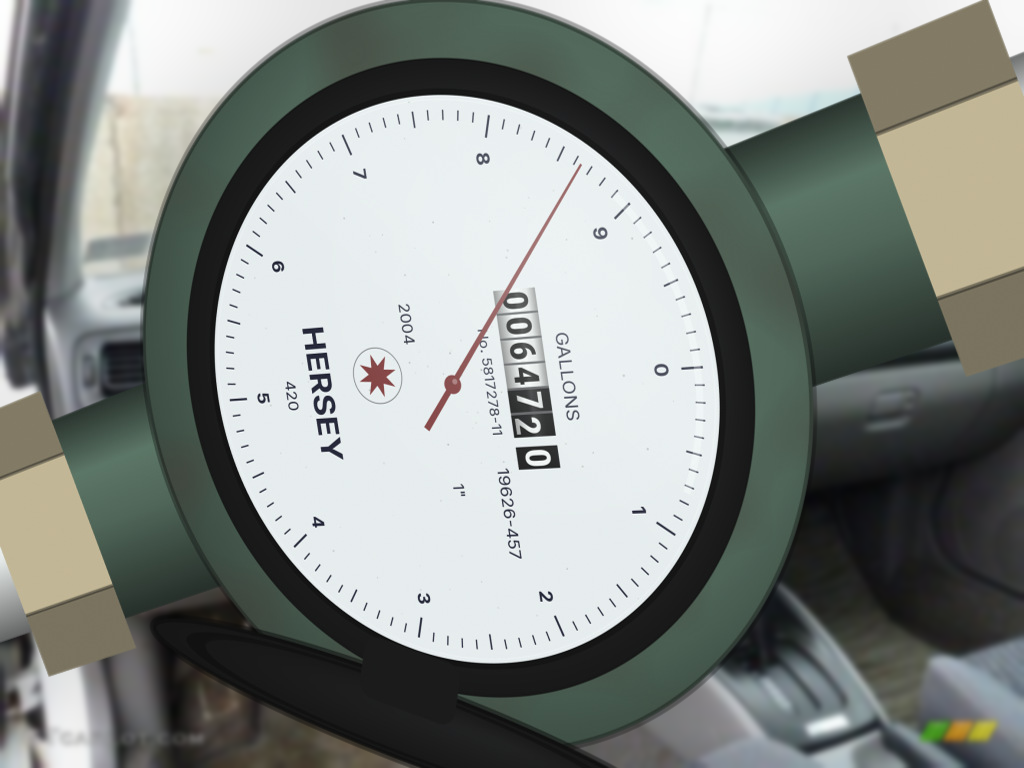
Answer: 64718.6; gal
